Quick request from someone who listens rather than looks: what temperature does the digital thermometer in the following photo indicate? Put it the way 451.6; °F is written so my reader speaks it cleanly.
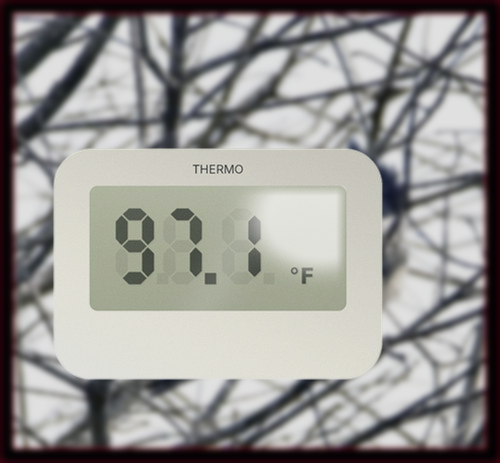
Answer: 97.1; °F
